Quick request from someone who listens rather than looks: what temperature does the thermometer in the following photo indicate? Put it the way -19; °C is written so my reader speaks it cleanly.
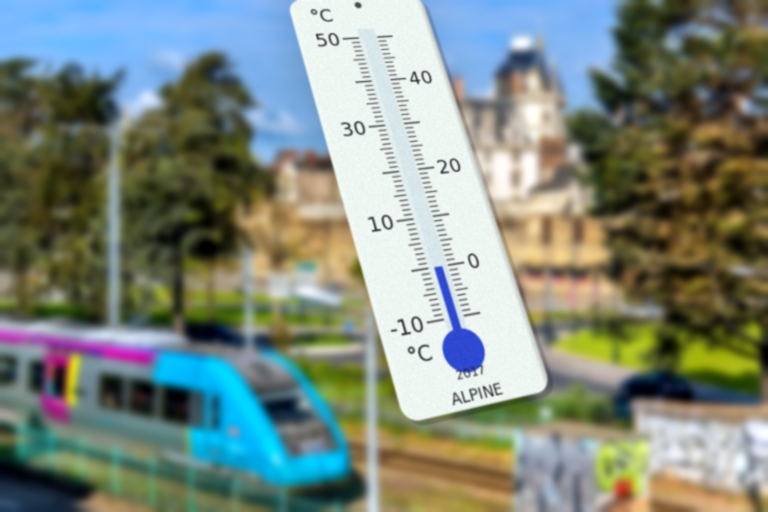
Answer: 0; °C
